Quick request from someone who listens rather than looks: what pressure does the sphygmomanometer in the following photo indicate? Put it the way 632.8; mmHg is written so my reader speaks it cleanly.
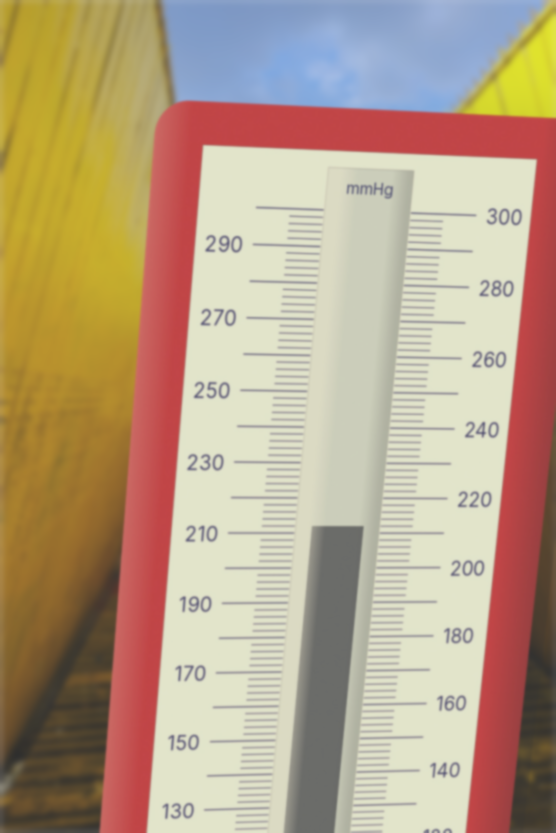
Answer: 212; mmHg
